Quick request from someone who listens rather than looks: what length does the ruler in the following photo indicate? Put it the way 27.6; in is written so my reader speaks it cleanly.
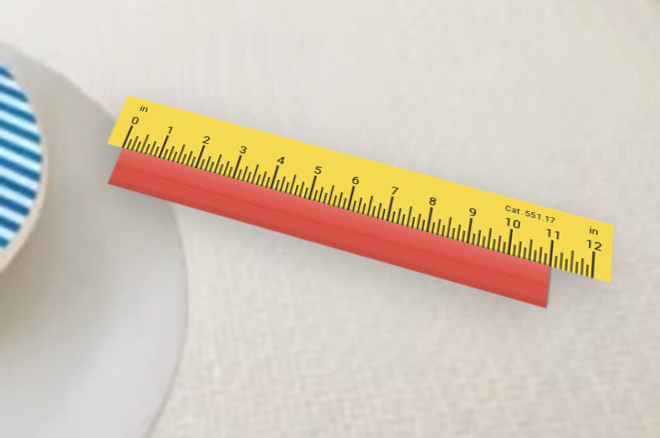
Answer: 11; in
